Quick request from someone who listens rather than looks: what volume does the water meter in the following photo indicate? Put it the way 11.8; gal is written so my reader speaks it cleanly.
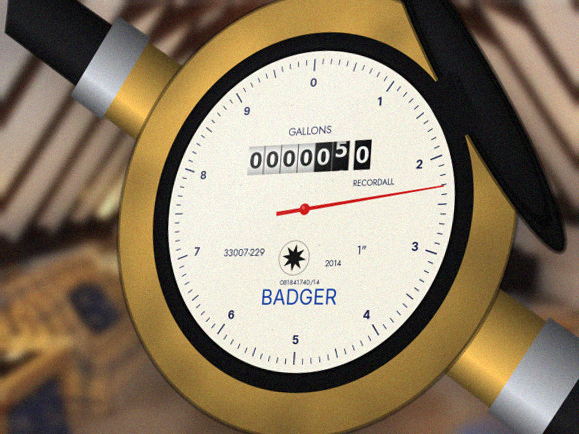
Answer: 52.3; gal
